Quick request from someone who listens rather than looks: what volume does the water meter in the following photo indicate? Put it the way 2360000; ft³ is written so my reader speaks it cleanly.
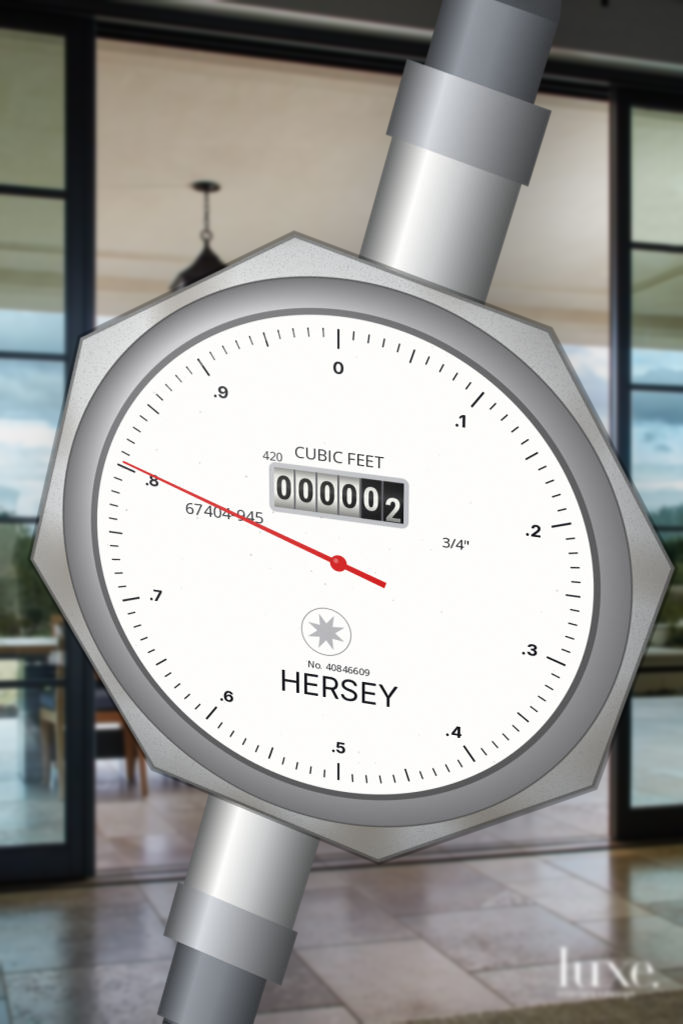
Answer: 1.80; ft³
